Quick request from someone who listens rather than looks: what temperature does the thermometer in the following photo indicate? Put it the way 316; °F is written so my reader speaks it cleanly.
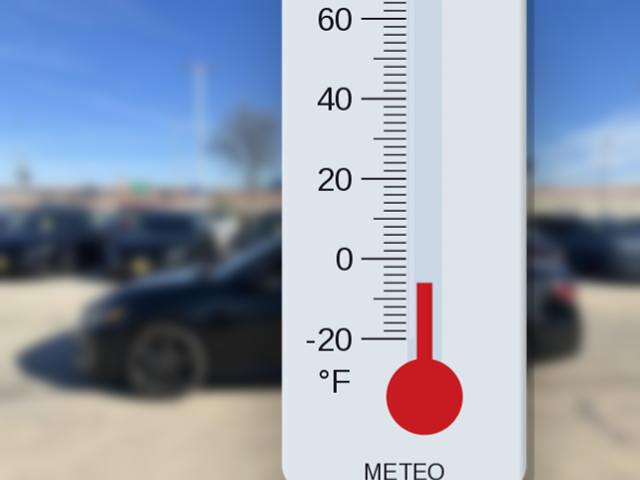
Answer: -6; °F
